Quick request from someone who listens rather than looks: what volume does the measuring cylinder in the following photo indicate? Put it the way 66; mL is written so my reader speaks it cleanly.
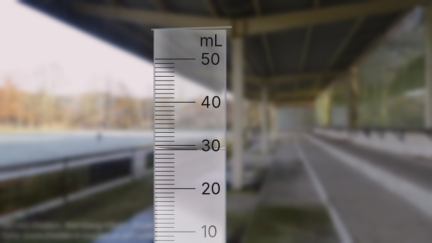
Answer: 29; mL
